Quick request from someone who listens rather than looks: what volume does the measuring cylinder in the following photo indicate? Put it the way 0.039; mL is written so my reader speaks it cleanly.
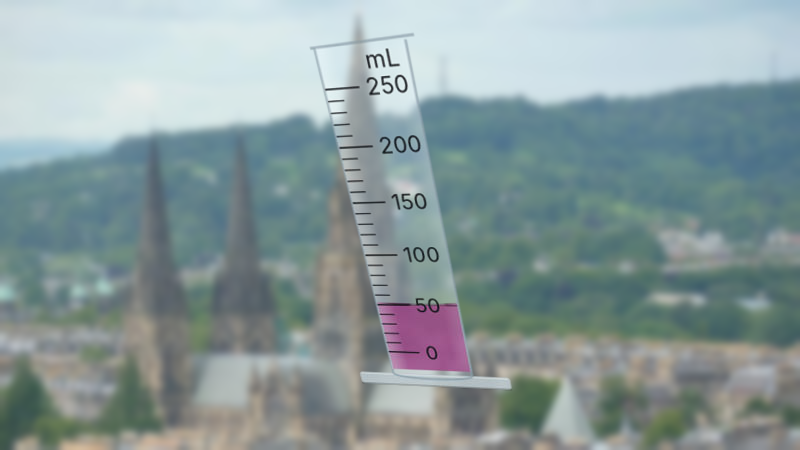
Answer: 50; mL
